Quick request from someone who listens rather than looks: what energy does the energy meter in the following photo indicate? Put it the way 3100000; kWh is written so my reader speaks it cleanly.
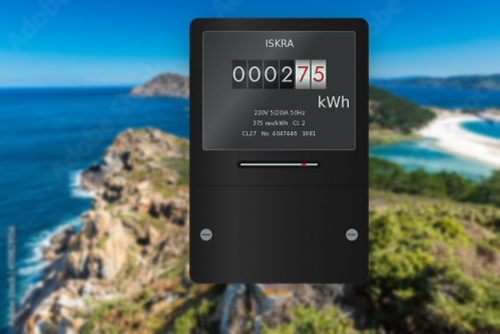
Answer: 2.75; kWh
